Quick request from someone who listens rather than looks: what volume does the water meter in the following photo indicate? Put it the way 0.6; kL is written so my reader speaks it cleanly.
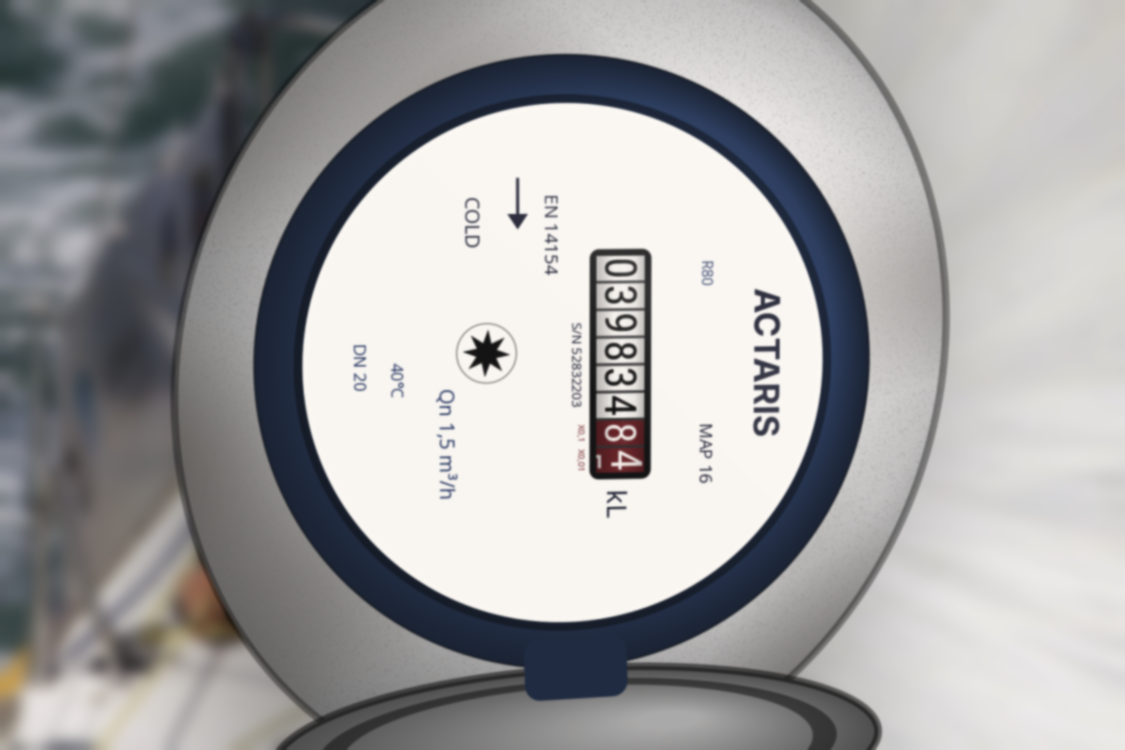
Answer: 39834.84; kL
